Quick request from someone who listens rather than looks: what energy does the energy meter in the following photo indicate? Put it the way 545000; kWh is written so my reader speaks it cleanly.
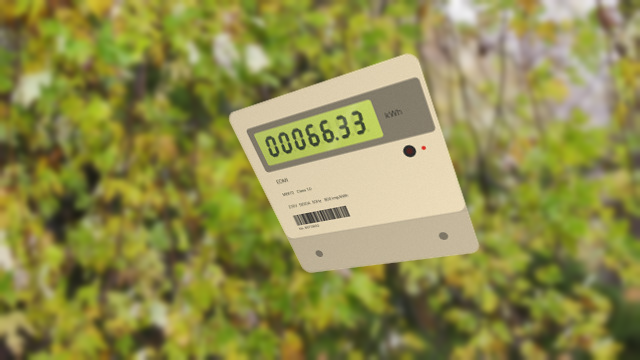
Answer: 66.33; kWh
